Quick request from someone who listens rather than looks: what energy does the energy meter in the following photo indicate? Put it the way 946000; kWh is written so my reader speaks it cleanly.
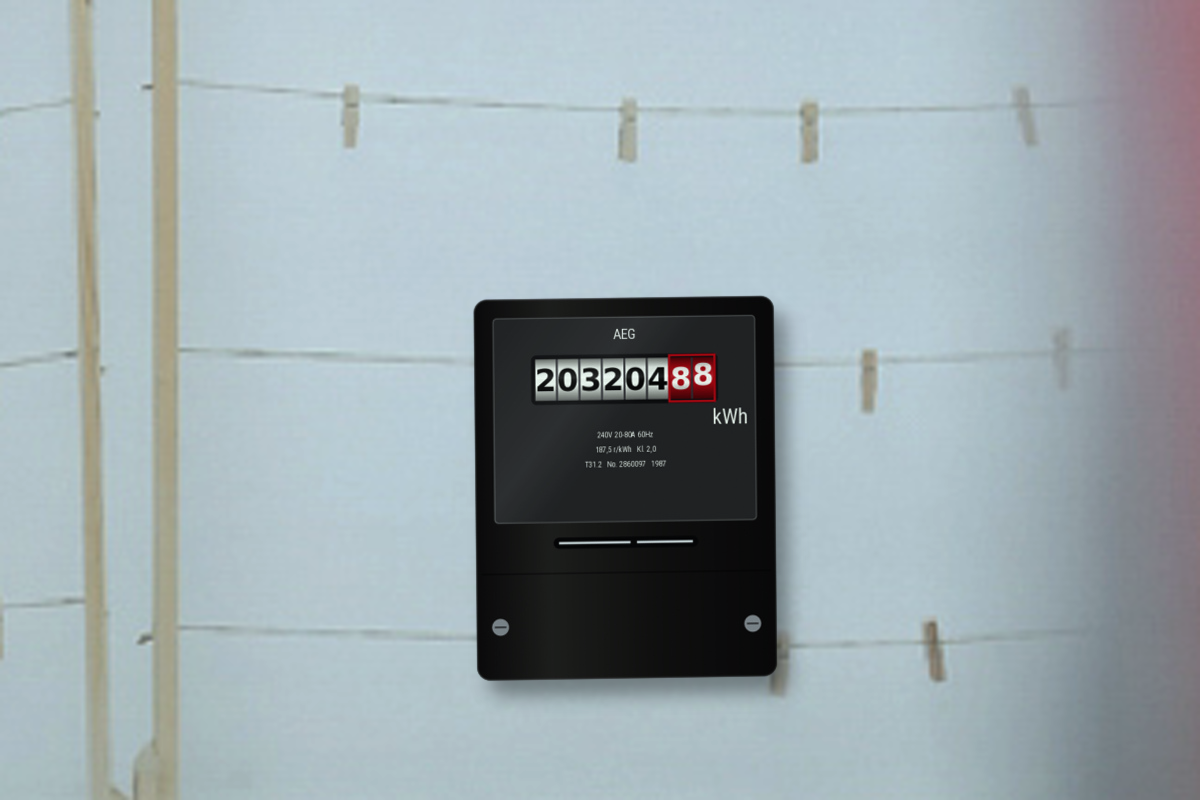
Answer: 203204.88; kWh
